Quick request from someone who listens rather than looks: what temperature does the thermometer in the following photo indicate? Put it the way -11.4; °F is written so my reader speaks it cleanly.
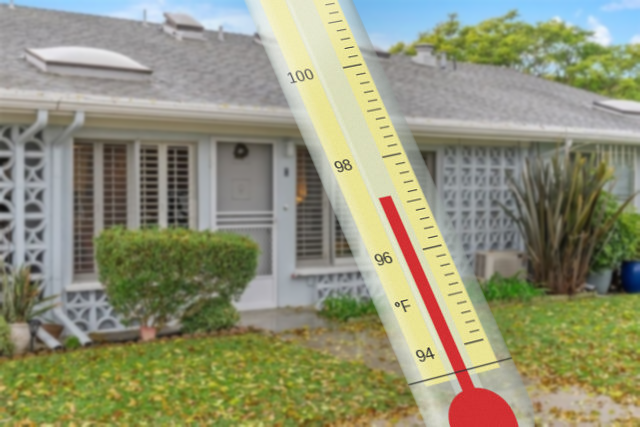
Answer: 97.2; °F
